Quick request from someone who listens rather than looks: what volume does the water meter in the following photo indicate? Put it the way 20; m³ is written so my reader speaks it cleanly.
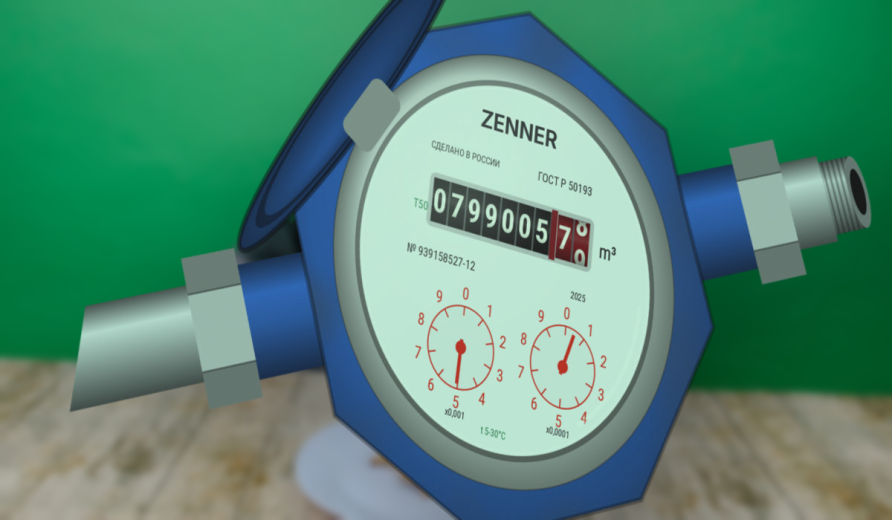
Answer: 799005.7850; m³
